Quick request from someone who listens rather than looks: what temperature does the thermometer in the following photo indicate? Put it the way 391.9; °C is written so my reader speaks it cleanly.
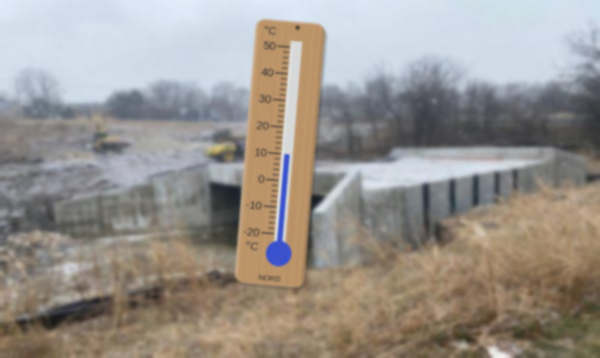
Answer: 10; °C
